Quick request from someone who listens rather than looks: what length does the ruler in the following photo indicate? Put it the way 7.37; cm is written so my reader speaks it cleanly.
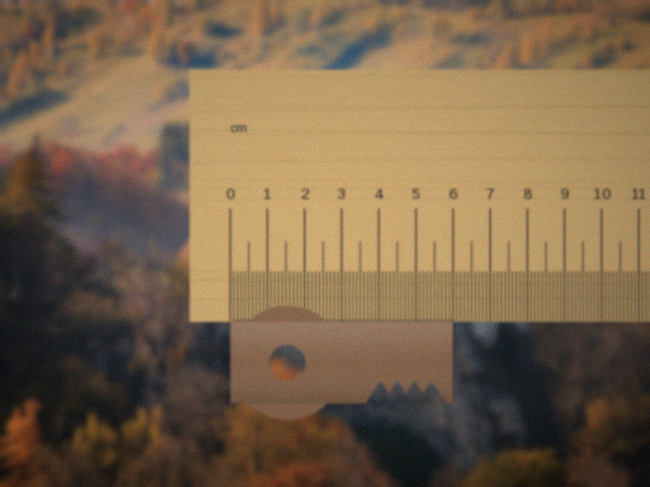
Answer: 6; cm
